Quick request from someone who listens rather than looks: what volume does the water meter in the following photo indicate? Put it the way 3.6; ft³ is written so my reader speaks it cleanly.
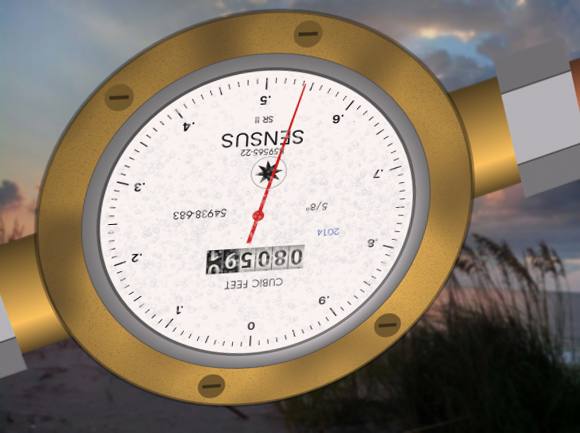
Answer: 80590.54; ft³
